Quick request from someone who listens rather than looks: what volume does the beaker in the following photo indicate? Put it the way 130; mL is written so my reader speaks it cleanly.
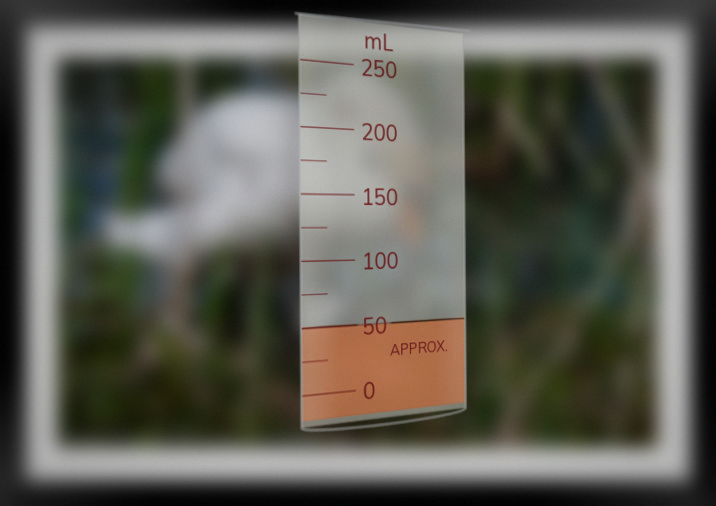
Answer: 50; mL
